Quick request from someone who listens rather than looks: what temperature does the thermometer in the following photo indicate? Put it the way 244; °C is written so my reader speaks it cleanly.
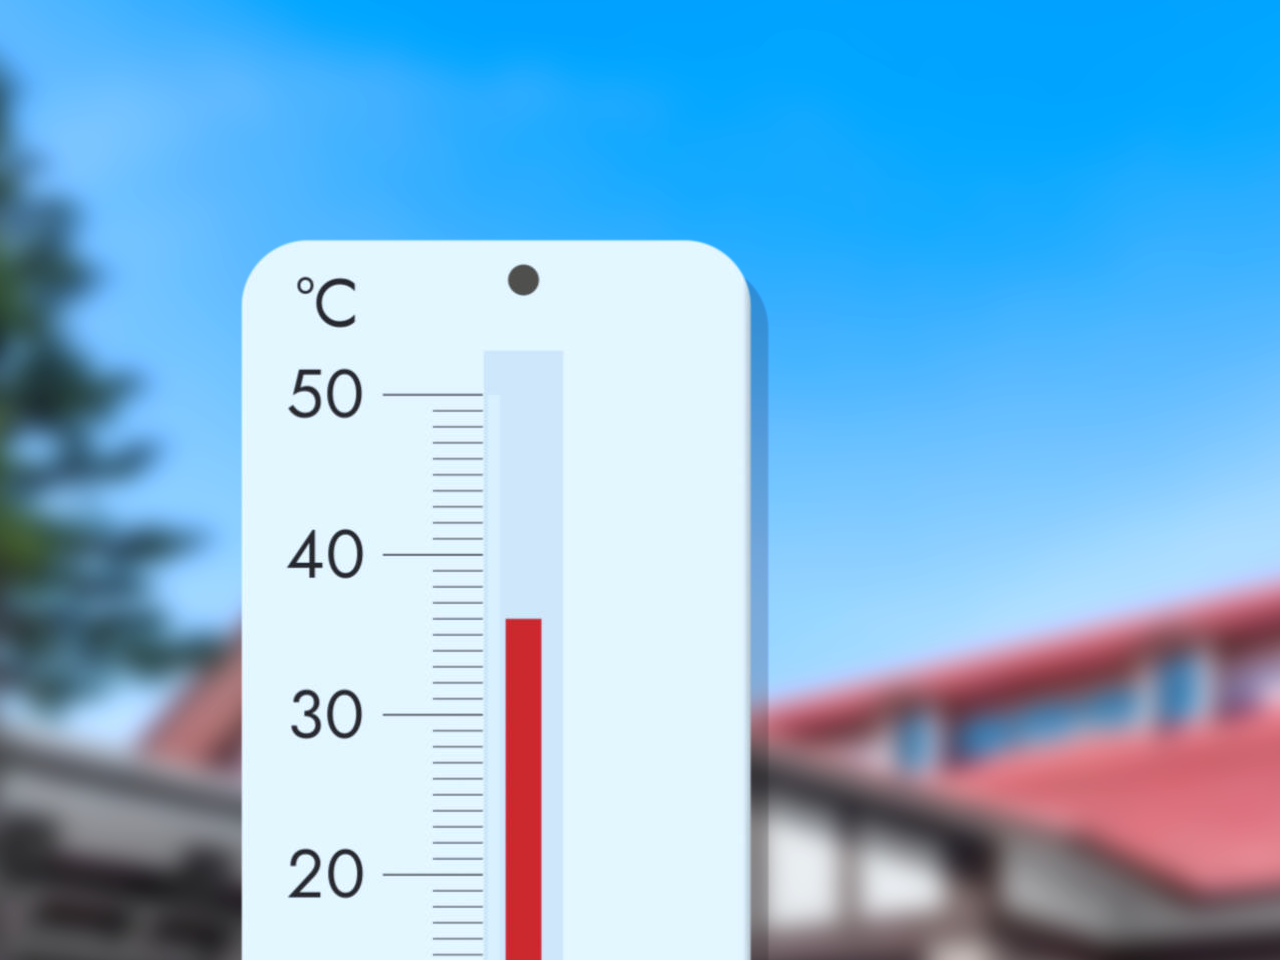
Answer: 36; °C
